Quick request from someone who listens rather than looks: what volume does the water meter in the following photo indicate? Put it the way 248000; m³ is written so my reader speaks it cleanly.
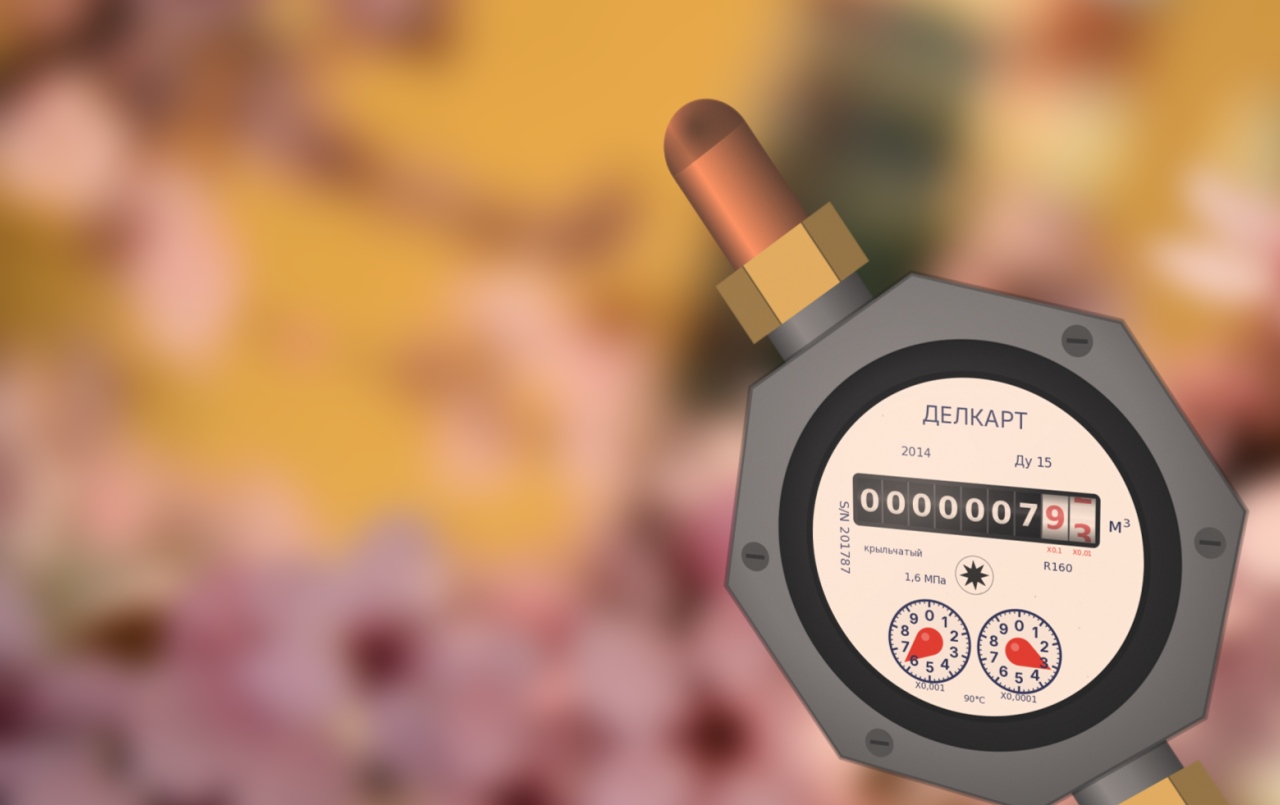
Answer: 7.9263; m³
